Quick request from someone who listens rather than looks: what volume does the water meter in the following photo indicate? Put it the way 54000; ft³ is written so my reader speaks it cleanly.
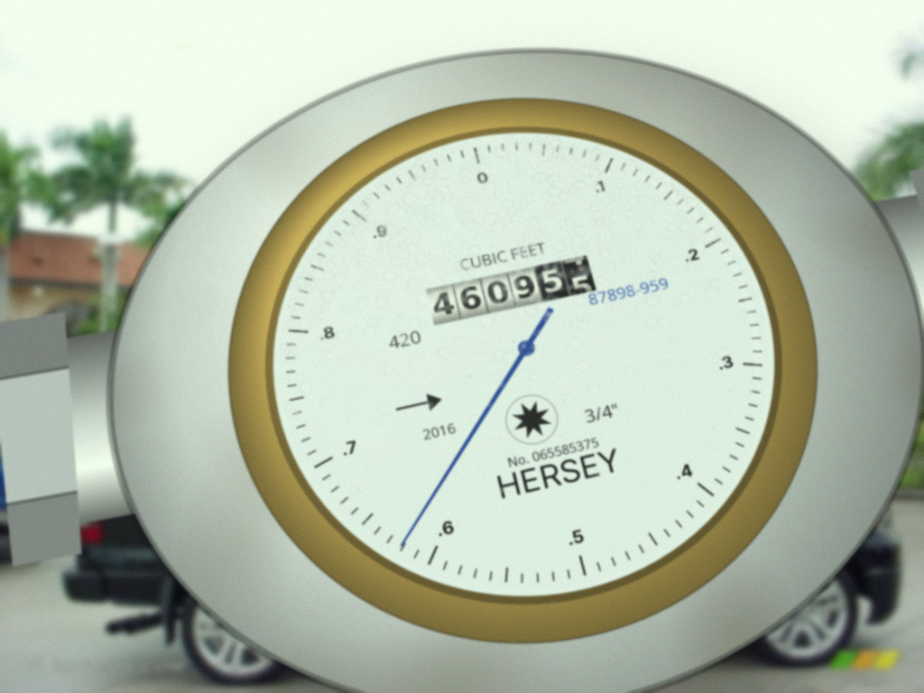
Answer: 460954.62; ft³
